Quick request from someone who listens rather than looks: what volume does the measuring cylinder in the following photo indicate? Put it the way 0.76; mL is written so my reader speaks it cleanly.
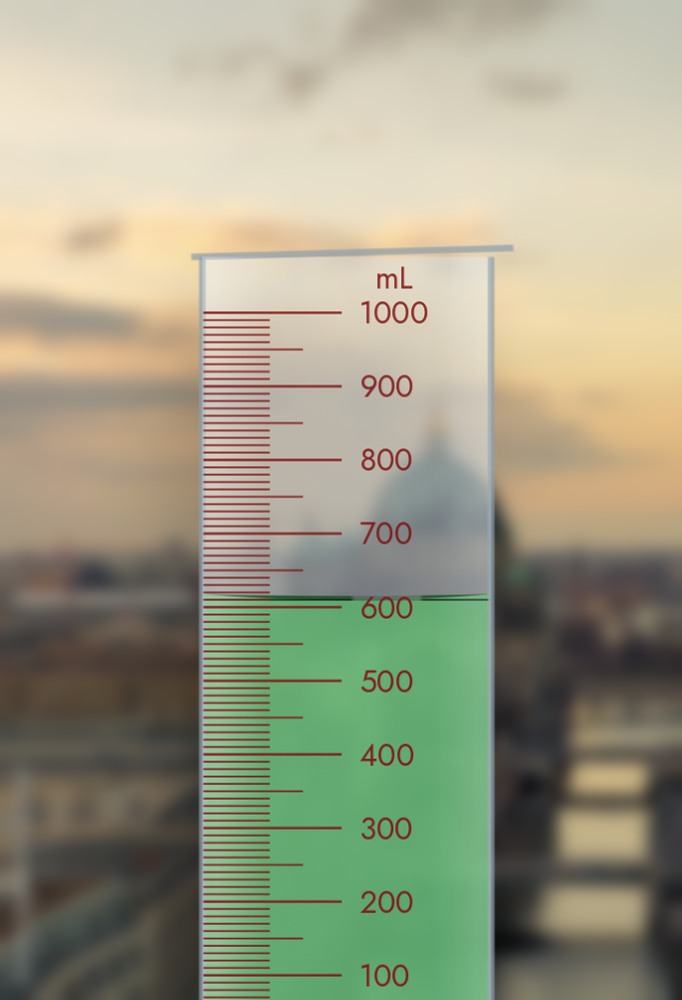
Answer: 610; mL
